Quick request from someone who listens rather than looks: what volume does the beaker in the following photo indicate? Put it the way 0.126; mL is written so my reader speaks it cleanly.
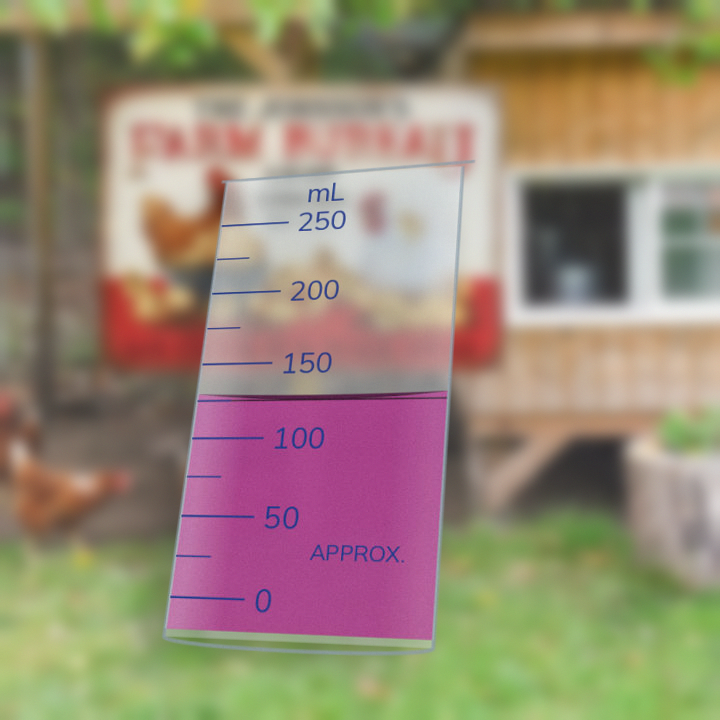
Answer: 125; mL
